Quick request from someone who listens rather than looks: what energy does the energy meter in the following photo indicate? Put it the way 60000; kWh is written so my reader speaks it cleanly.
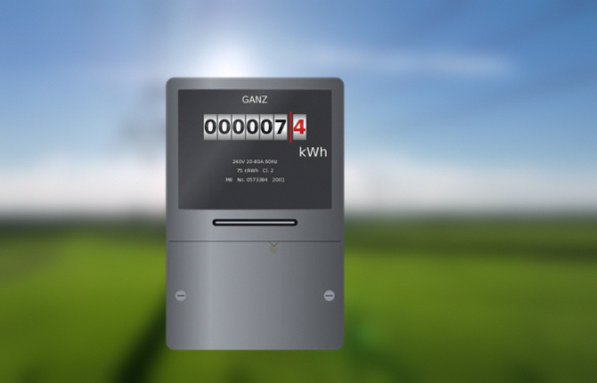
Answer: 7.4; kWh
